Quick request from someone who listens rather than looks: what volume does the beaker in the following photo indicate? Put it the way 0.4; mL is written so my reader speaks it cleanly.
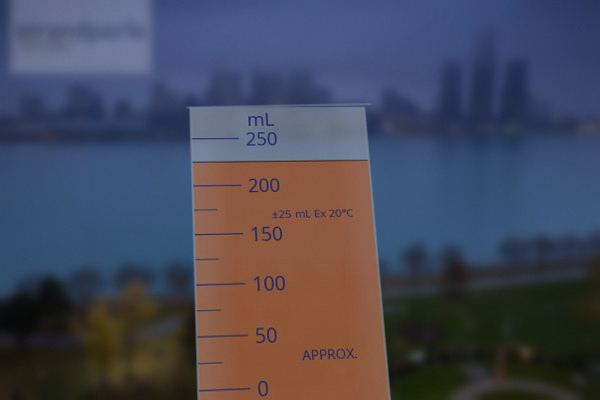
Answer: 225; mL
